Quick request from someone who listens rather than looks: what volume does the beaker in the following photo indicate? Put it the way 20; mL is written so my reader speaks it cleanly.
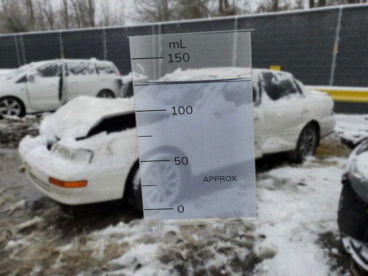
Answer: 125; mL
